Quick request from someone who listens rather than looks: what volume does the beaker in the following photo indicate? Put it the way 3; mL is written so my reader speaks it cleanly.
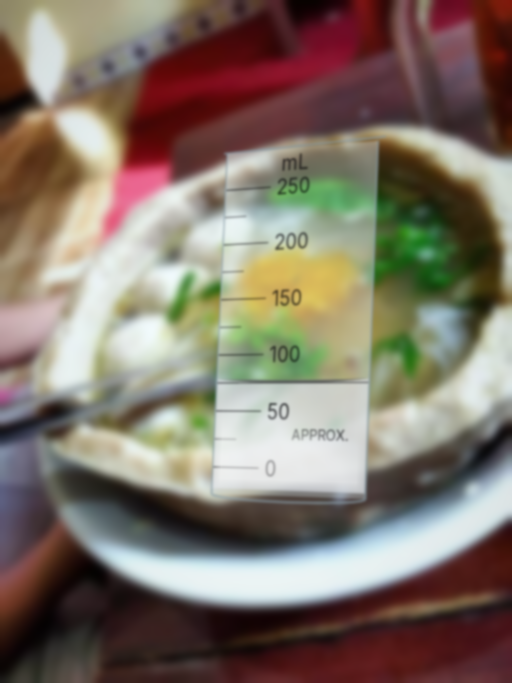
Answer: 75; mL
